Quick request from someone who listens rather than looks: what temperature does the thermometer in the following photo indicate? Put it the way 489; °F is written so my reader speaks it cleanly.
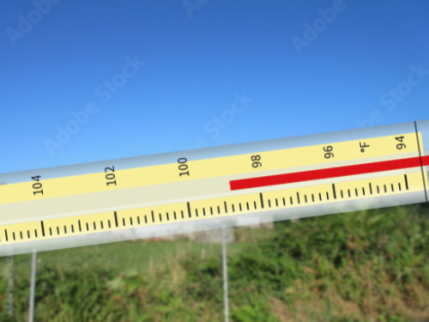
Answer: 98.8; °F
